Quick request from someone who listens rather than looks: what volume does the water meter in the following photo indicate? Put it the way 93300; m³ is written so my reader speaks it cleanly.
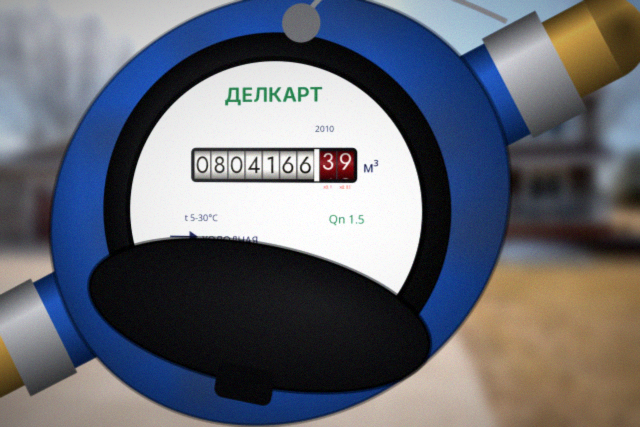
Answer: 804166.39; m³
